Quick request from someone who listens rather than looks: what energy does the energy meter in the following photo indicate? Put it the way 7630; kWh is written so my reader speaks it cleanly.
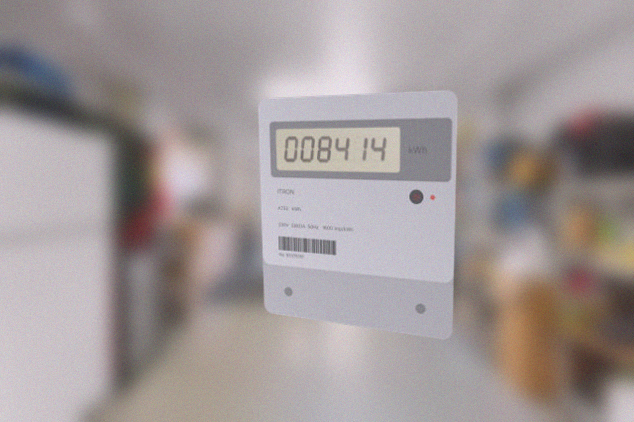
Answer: 8414; kWh
